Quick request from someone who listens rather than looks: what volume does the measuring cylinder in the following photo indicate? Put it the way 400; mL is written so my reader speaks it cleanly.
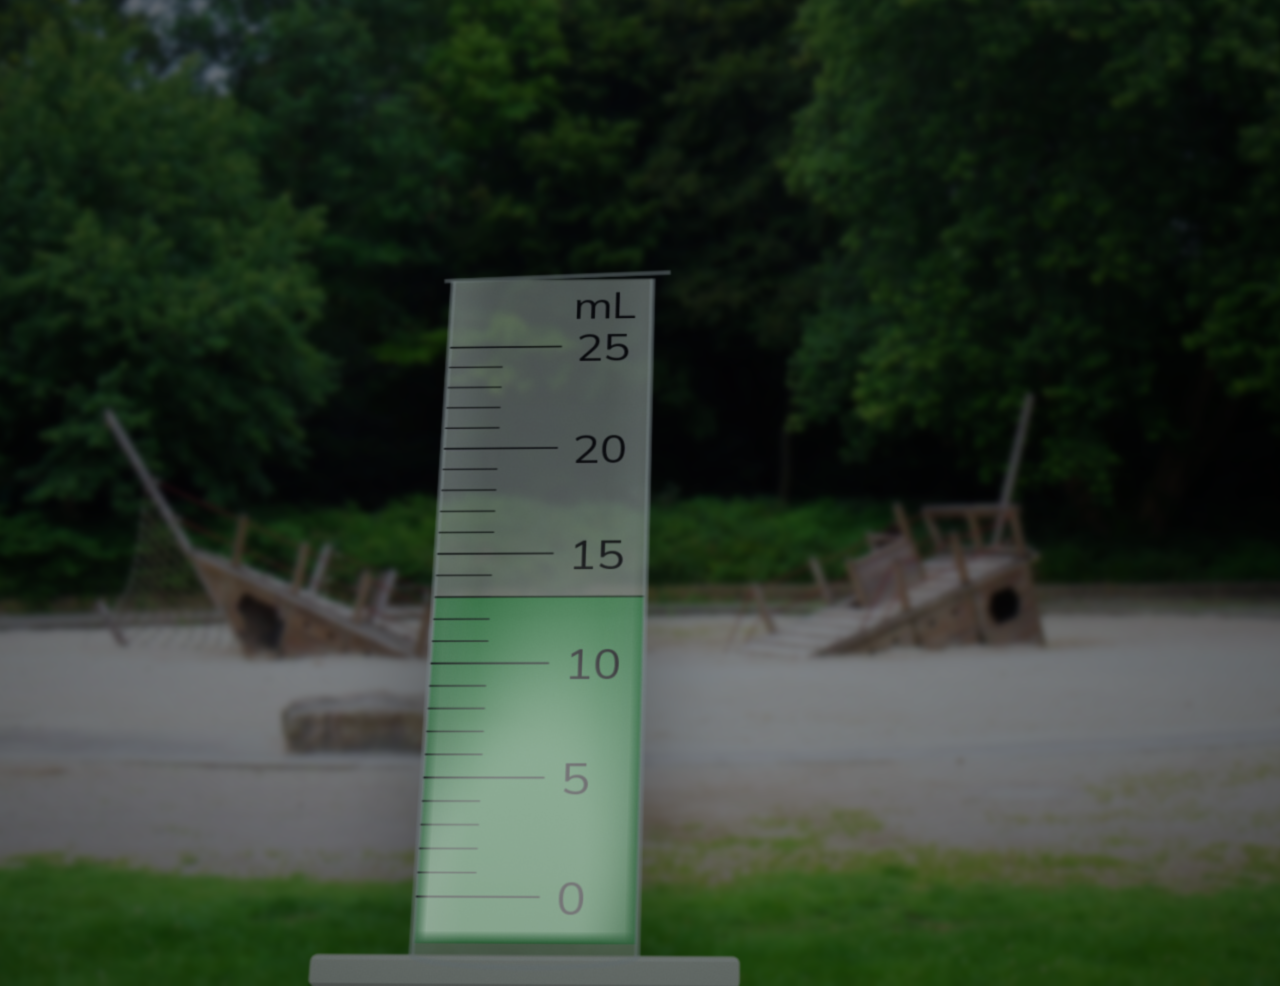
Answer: 13; mL
